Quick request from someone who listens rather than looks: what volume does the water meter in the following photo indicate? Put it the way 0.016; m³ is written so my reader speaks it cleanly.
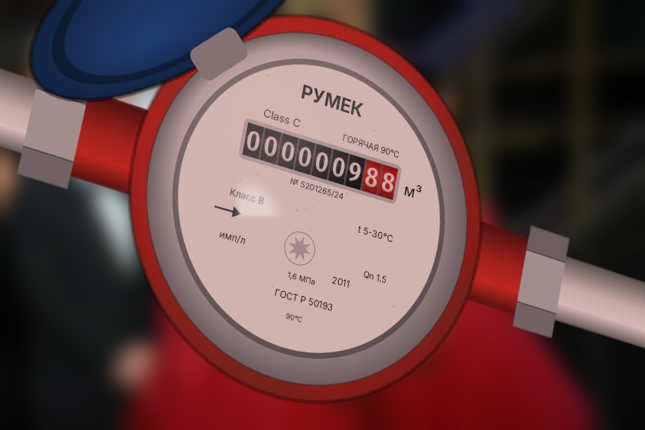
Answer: 9.88; m³
